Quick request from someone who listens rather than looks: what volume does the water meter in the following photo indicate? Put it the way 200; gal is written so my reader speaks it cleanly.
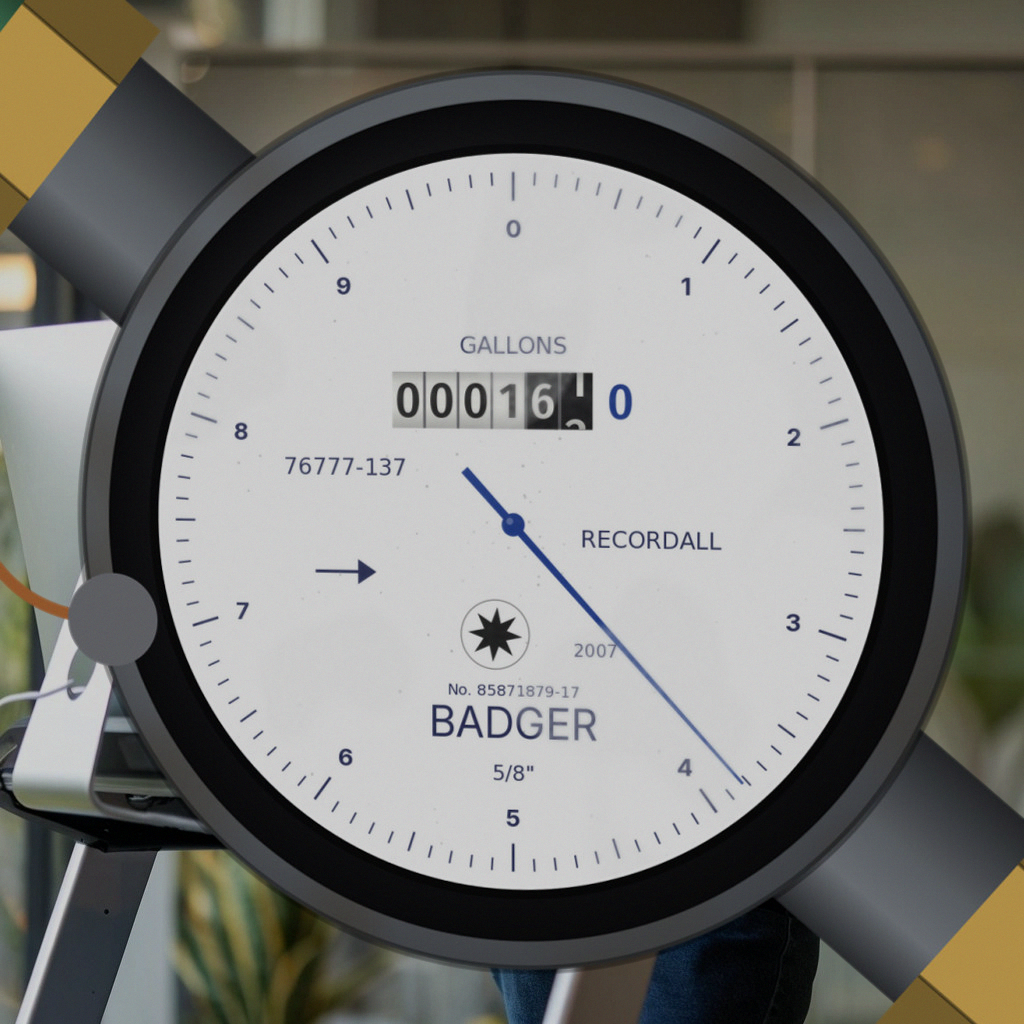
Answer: 1613.8; gal
